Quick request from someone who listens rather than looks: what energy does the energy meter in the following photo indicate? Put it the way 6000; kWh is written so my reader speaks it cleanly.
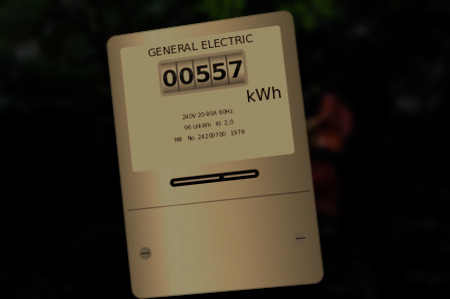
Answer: 557; kWh
